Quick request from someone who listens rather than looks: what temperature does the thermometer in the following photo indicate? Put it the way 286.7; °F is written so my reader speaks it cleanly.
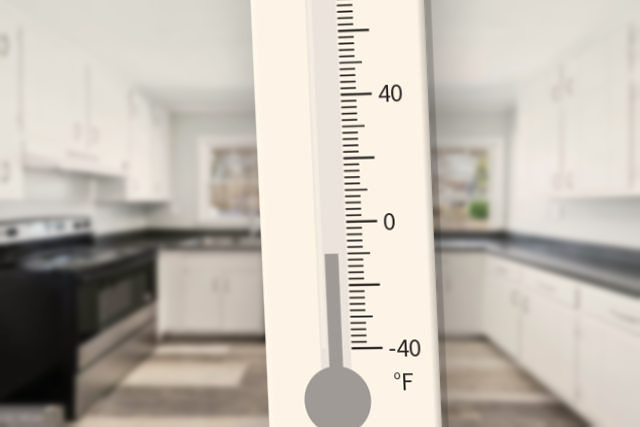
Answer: -10; °F
